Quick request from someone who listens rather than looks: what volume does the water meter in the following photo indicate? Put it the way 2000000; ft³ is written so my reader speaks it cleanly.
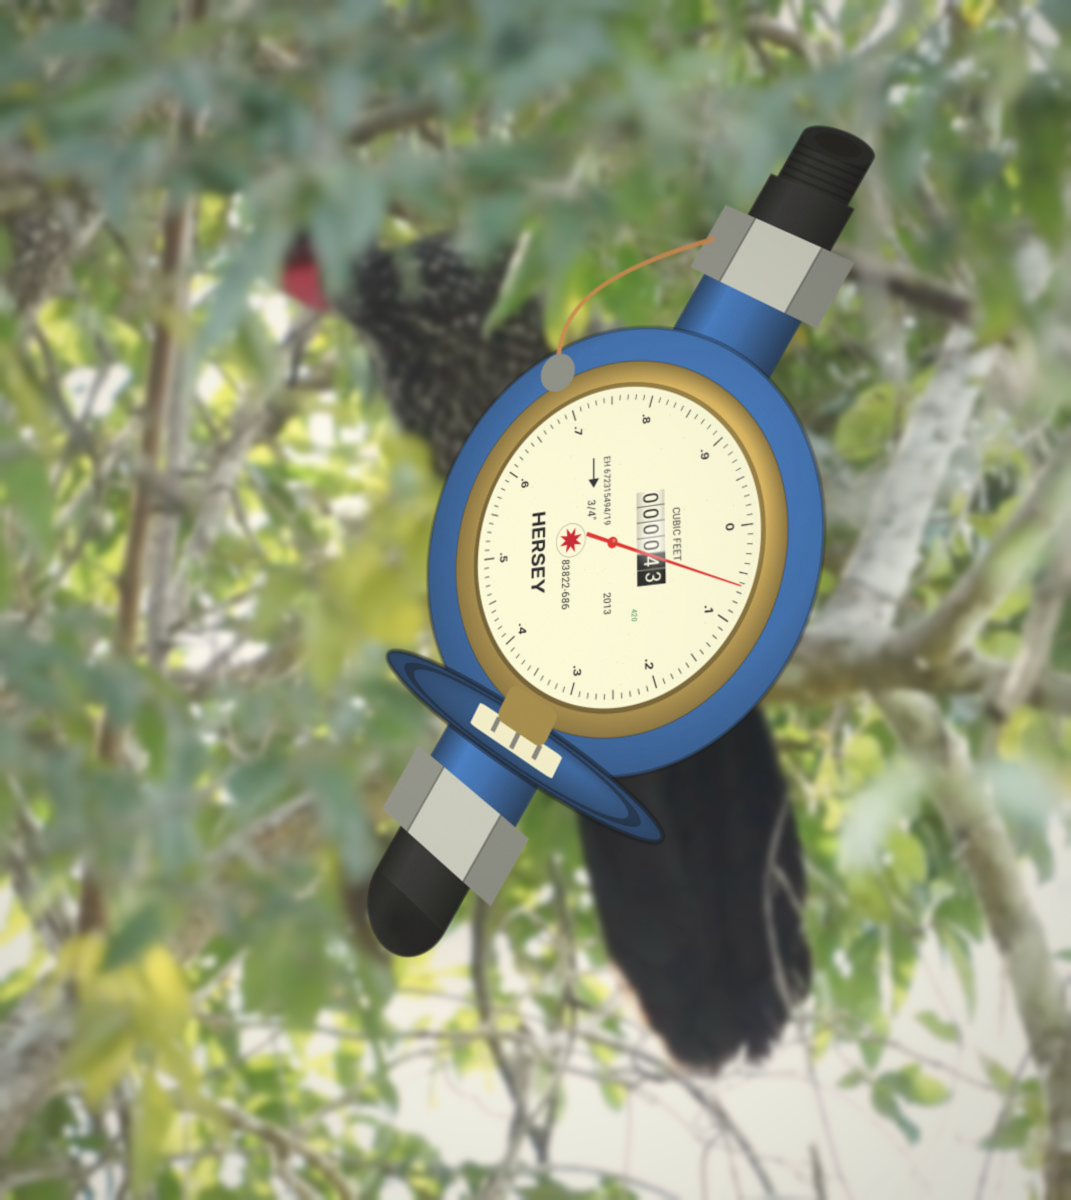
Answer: 43.06; ft³
